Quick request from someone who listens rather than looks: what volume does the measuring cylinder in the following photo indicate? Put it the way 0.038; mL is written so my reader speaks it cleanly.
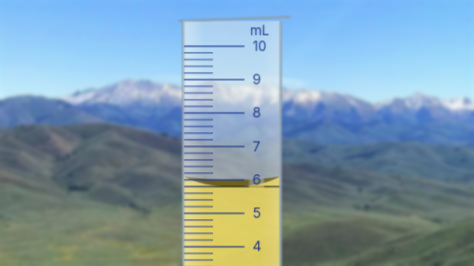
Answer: 5.8; mL
